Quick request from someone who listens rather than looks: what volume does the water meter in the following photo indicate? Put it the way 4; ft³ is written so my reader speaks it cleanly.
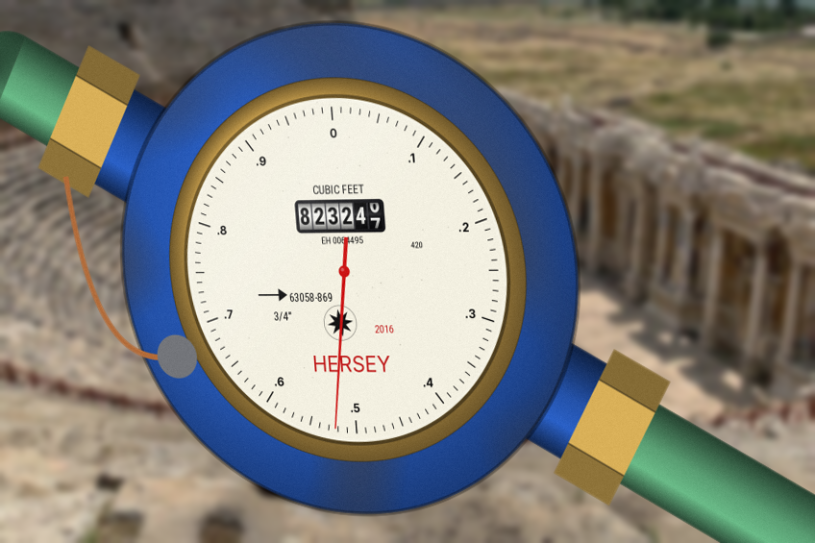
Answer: 823246.52; ft³
